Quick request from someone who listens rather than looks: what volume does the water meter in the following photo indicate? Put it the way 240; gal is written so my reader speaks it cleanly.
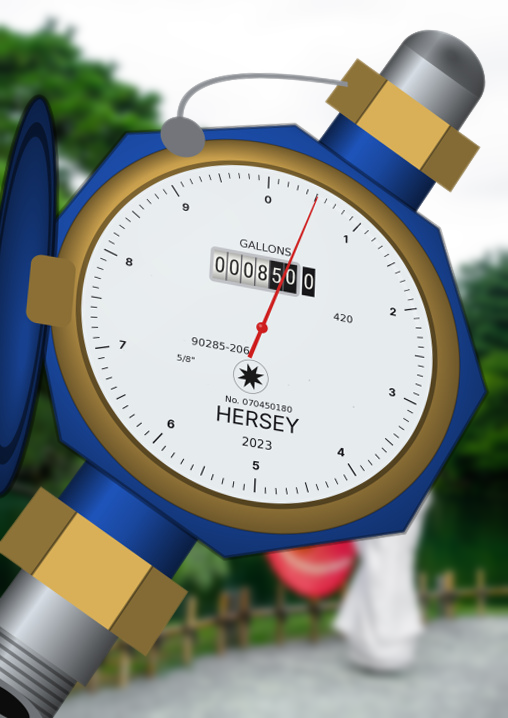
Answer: 8500.5; gal
